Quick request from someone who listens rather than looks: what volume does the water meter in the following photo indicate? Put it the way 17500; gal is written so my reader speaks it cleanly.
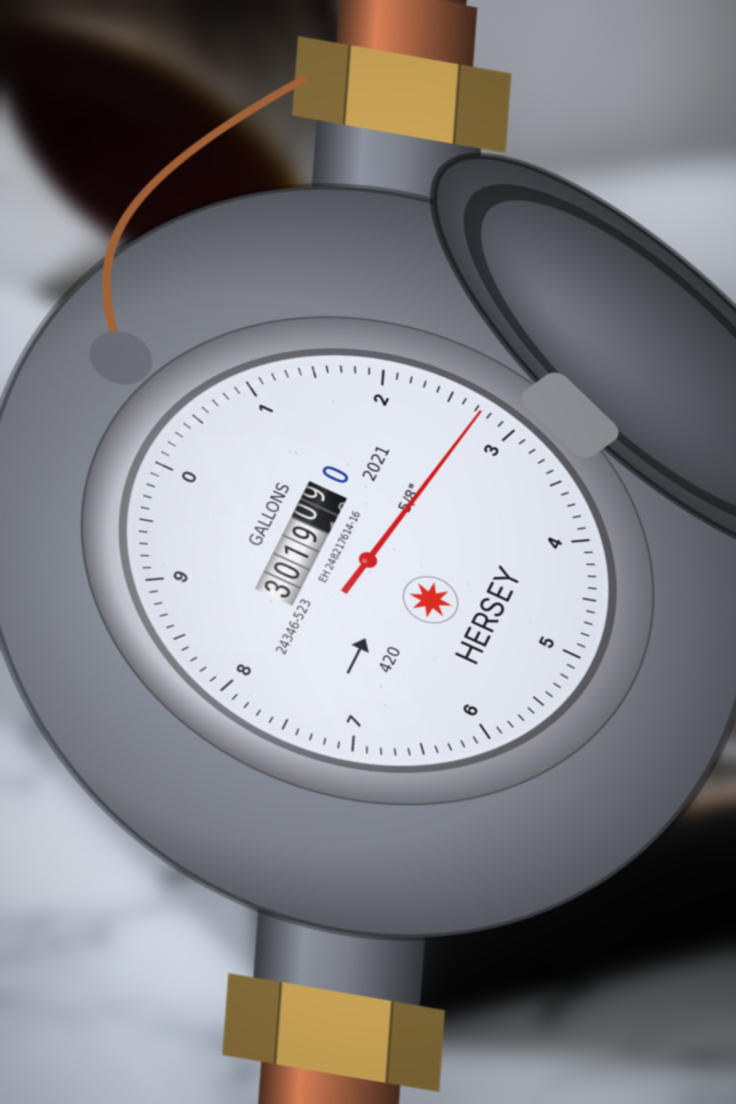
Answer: 3019092.7; gal
